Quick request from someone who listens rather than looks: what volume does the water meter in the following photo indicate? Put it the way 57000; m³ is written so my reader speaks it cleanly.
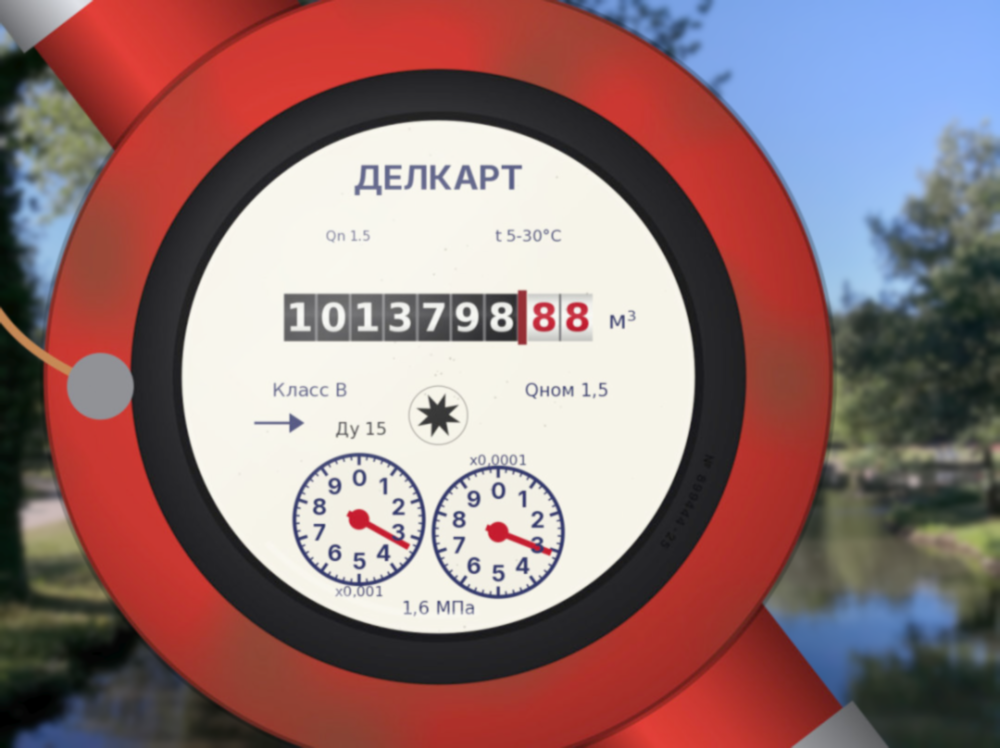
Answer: 1013798.8833; m³
